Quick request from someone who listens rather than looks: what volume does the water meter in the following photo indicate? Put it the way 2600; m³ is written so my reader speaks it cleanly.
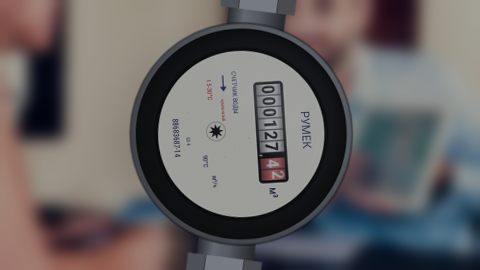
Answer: 127.42; m³
